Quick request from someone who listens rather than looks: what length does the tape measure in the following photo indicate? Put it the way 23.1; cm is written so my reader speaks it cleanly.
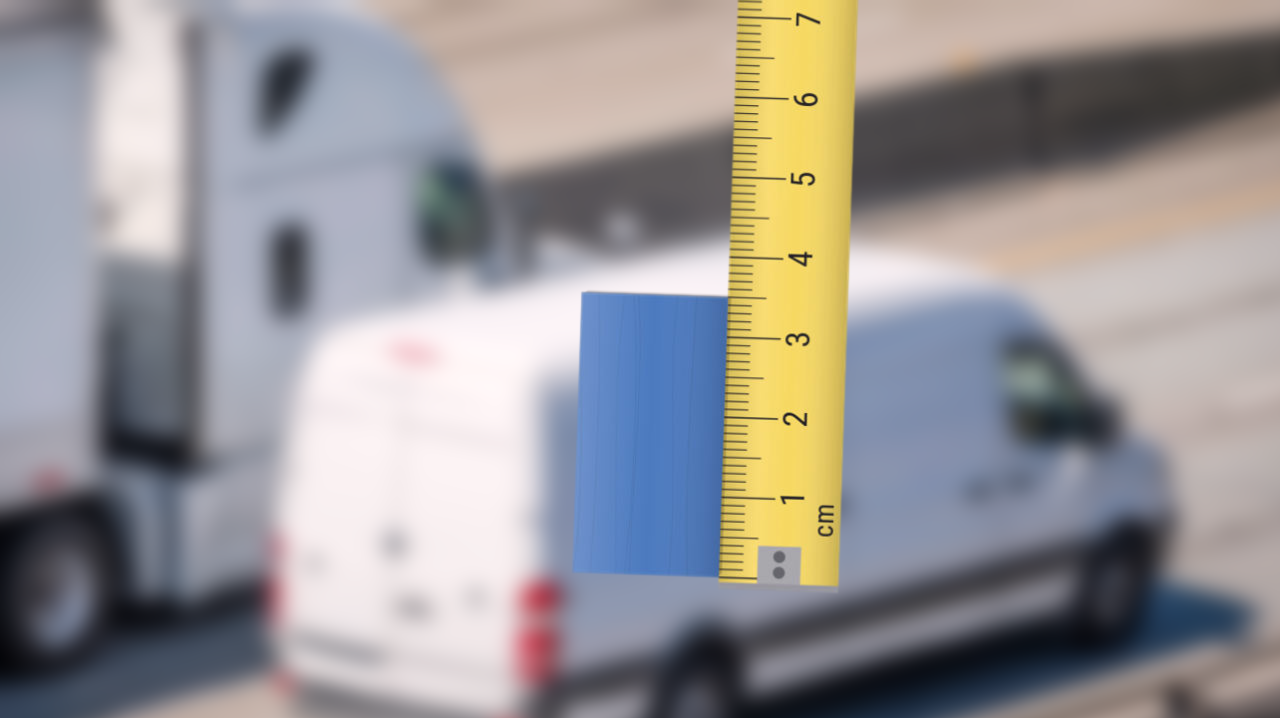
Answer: 3.5; cm
